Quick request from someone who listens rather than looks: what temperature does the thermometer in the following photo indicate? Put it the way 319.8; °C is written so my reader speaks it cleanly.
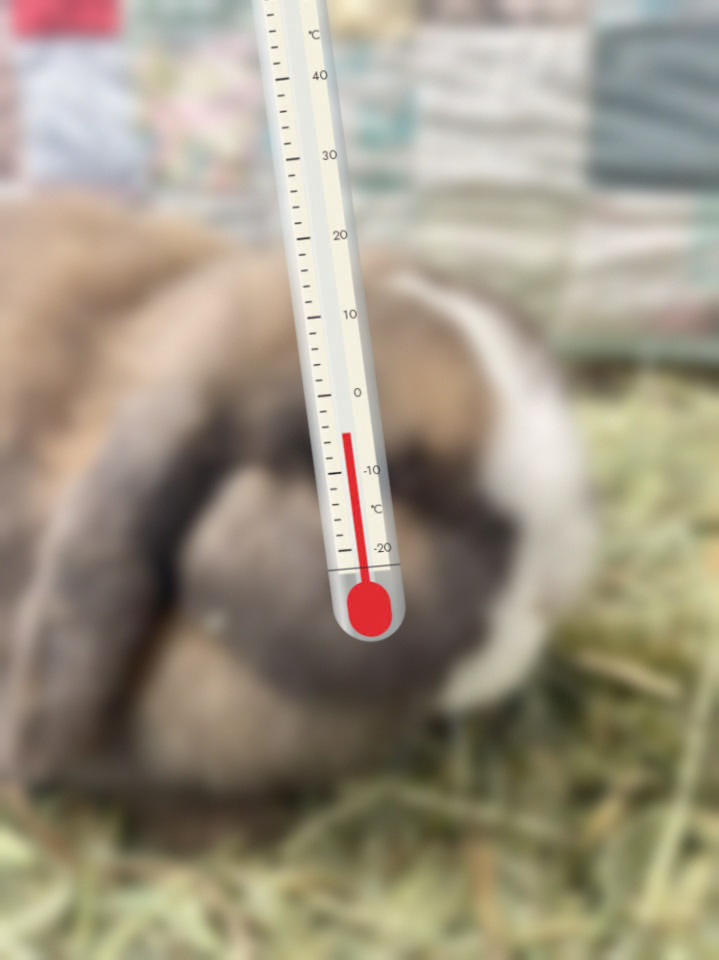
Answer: -5; °C
